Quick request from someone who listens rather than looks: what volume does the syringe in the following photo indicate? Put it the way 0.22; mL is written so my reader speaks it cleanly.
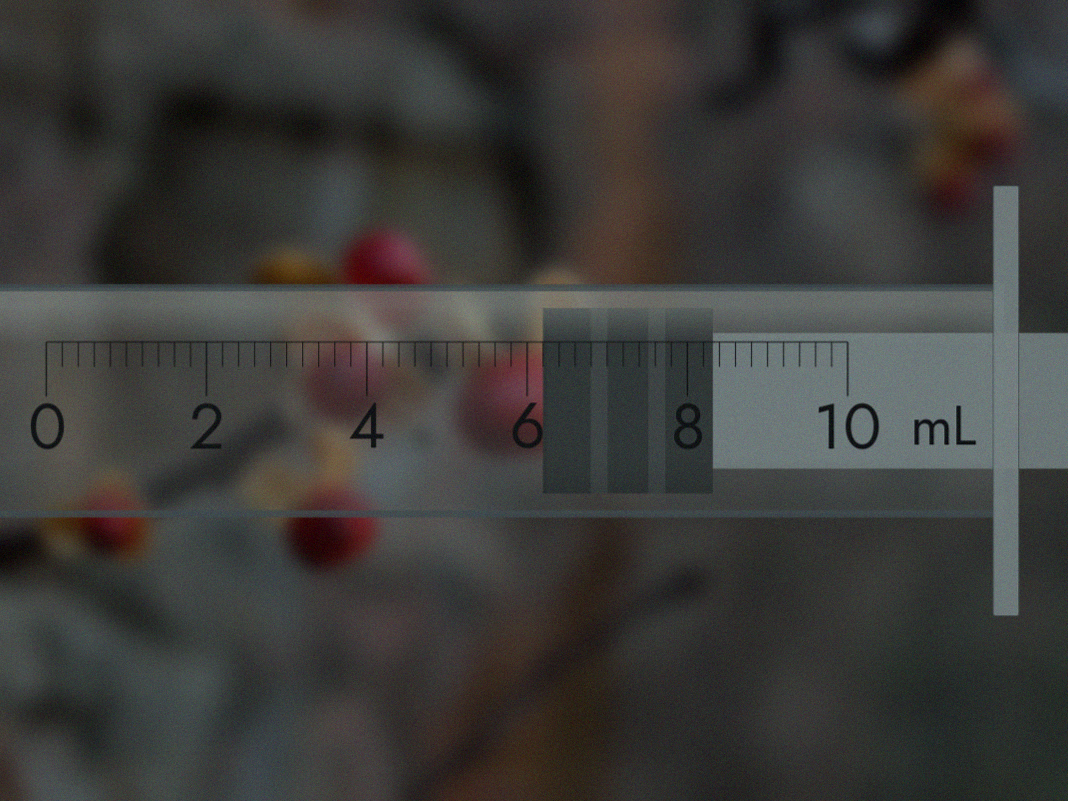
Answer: 6.2; mL
